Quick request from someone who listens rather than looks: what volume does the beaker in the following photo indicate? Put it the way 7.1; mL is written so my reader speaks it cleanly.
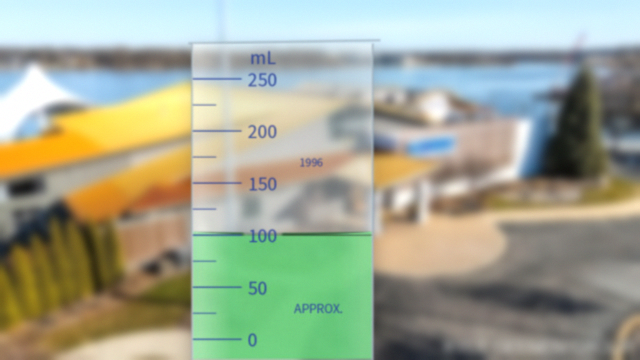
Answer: 100; mL
